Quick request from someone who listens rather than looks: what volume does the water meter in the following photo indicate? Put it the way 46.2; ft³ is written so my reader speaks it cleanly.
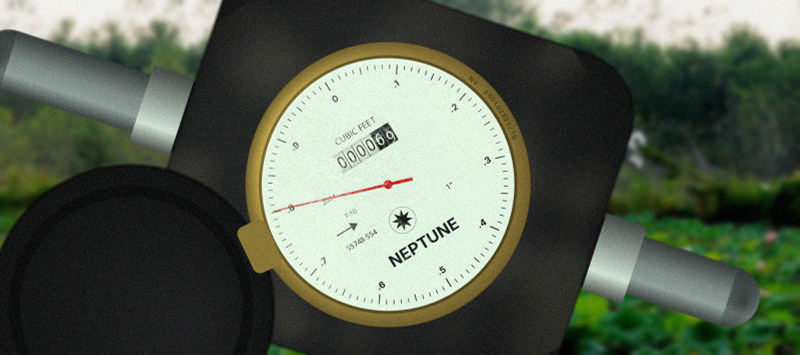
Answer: 68.80; ft³
